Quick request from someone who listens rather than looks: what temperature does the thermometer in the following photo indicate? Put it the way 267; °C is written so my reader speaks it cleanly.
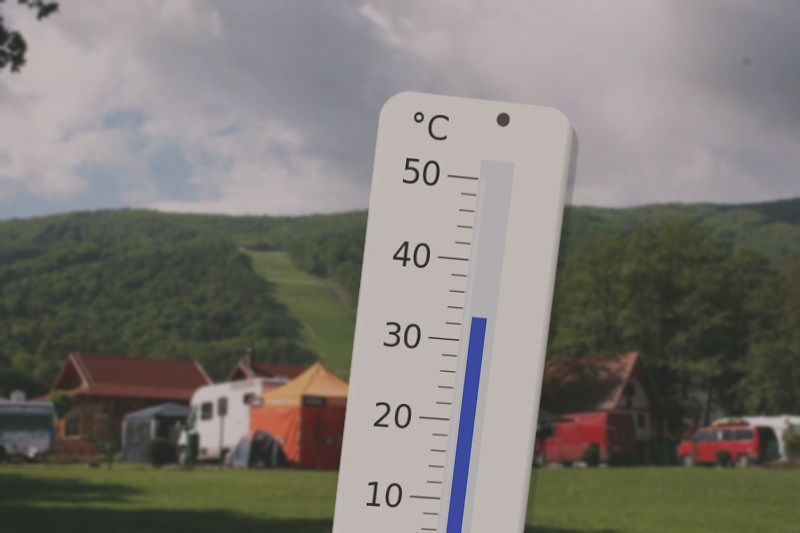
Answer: 33; °C
